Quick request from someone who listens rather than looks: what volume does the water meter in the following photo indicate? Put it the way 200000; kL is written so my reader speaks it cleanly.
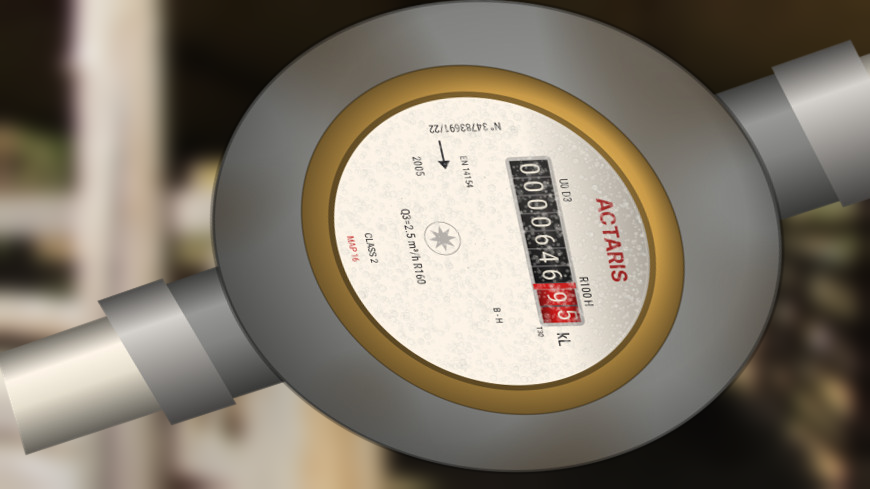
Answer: 646.95; kL
